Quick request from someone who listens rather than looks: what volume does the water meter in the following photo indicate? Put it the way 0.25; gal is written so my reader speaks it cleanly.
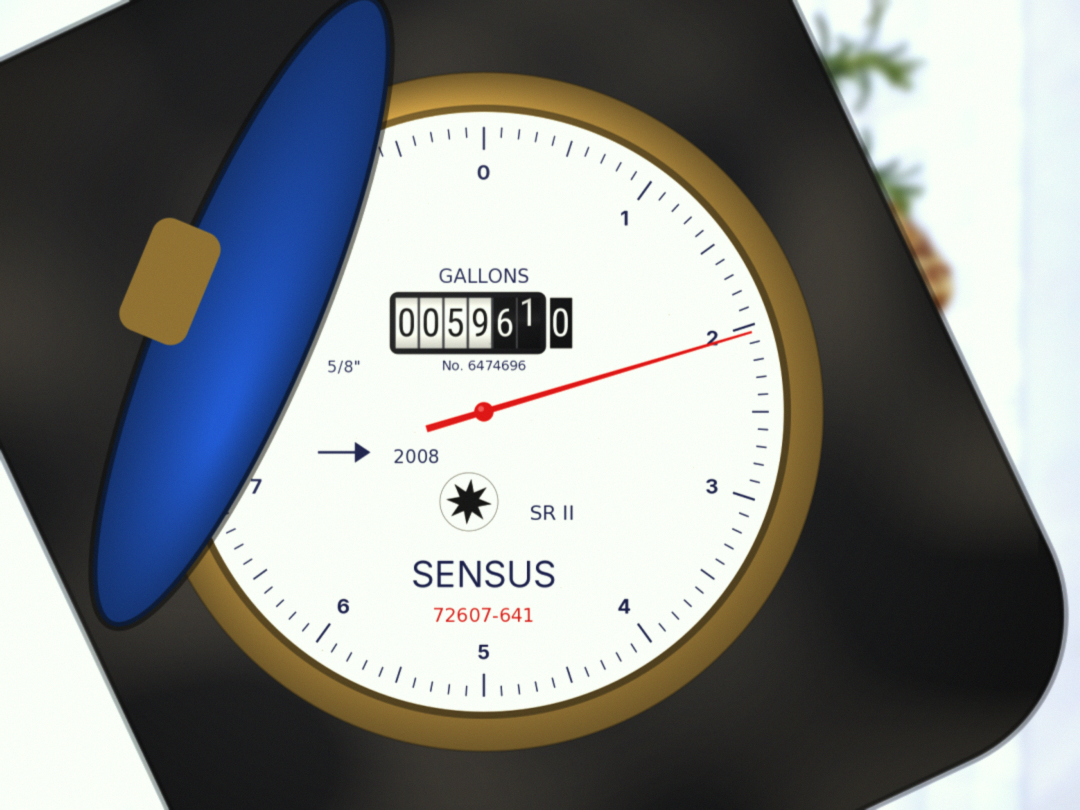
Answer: 59612.0; gal
